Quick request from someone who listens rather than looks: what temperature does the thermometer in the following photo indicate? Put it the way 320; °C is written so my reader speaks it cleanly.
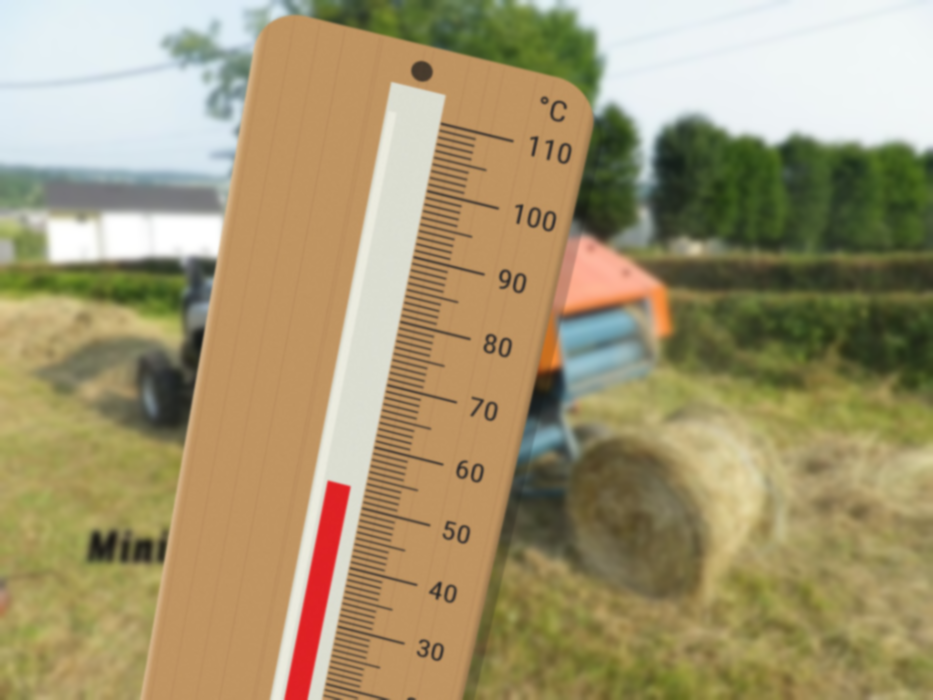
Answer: 53; °C
